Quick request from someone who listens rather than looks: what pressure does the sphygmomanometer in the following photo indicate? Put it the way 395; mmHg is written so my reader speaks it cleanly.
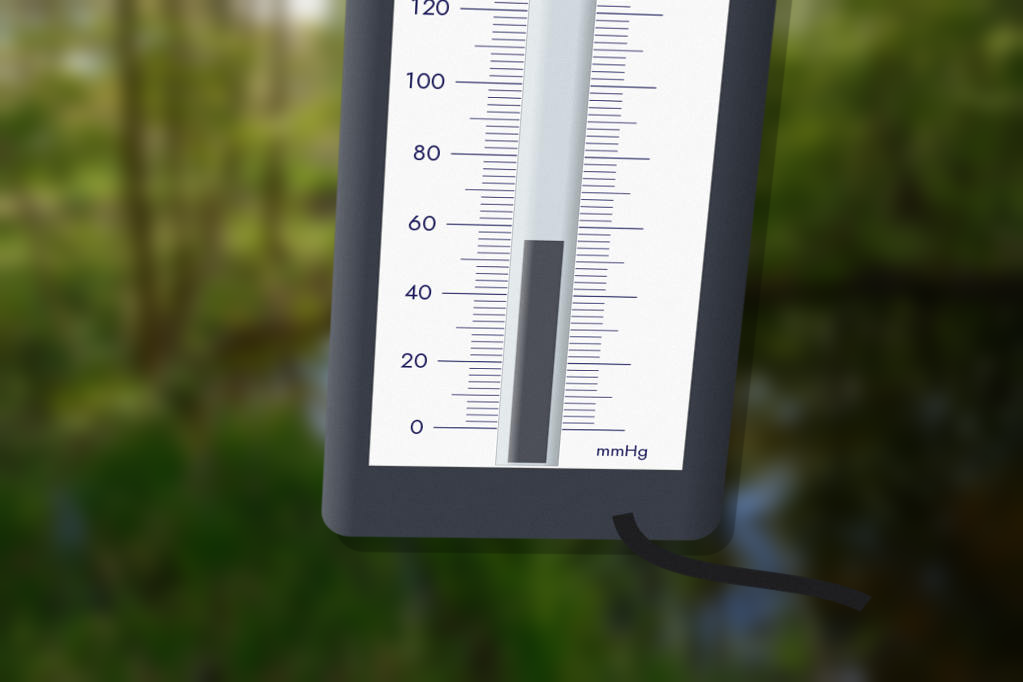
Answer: 56; mmHg
